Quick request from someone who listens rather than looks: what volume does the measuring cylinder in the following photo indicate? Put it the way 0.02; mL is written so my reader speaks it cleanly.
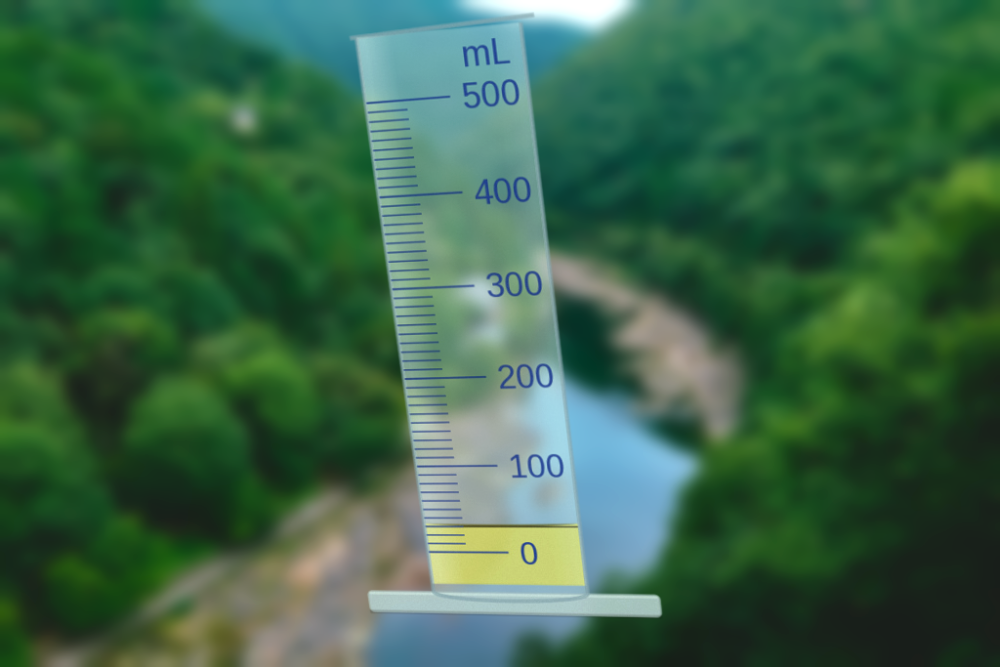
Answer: 30; mL
